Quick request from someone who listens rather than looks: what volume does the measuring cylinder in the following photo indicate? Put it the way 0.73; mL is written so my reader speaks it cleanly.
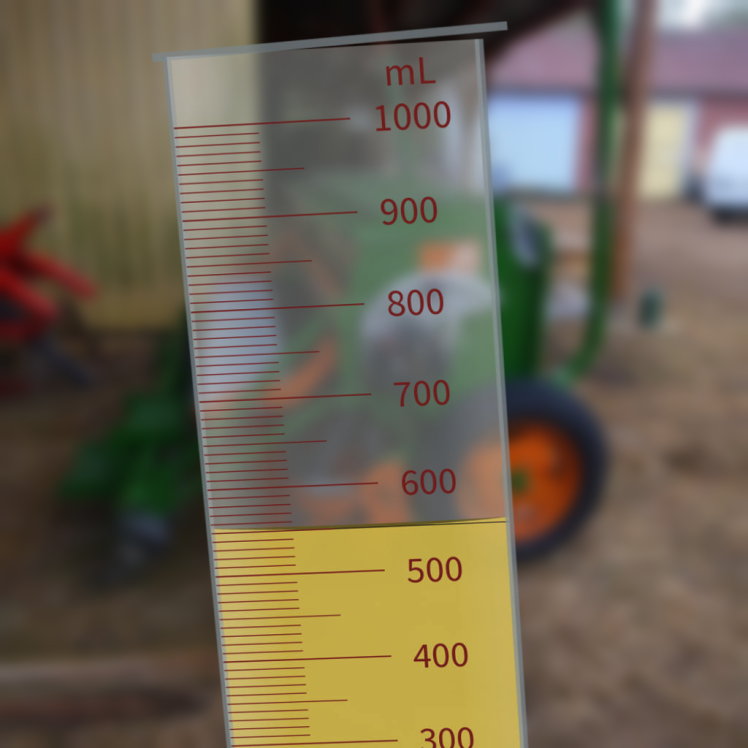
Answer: 550; mL
